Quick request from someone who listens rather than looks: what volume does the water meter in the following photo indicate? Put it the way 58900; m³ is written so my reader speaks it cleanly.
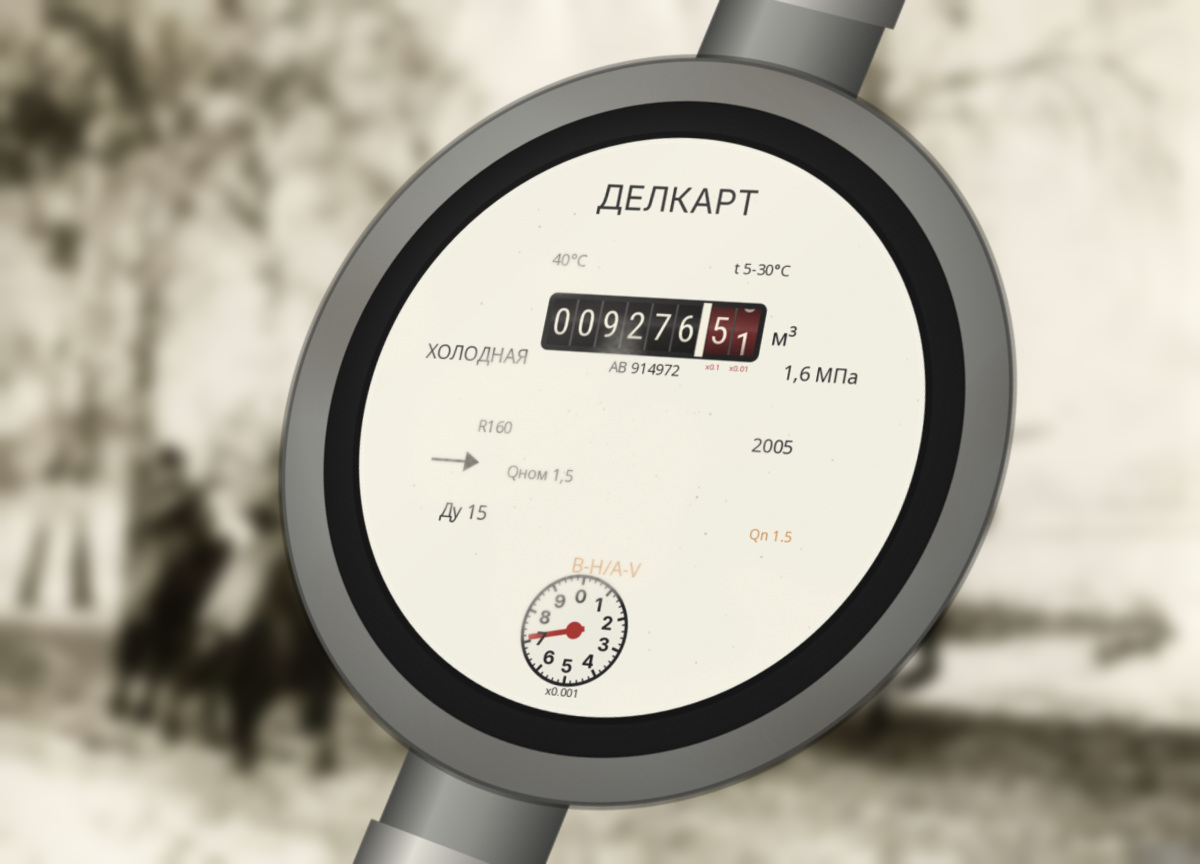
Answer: 9276.507; m³
